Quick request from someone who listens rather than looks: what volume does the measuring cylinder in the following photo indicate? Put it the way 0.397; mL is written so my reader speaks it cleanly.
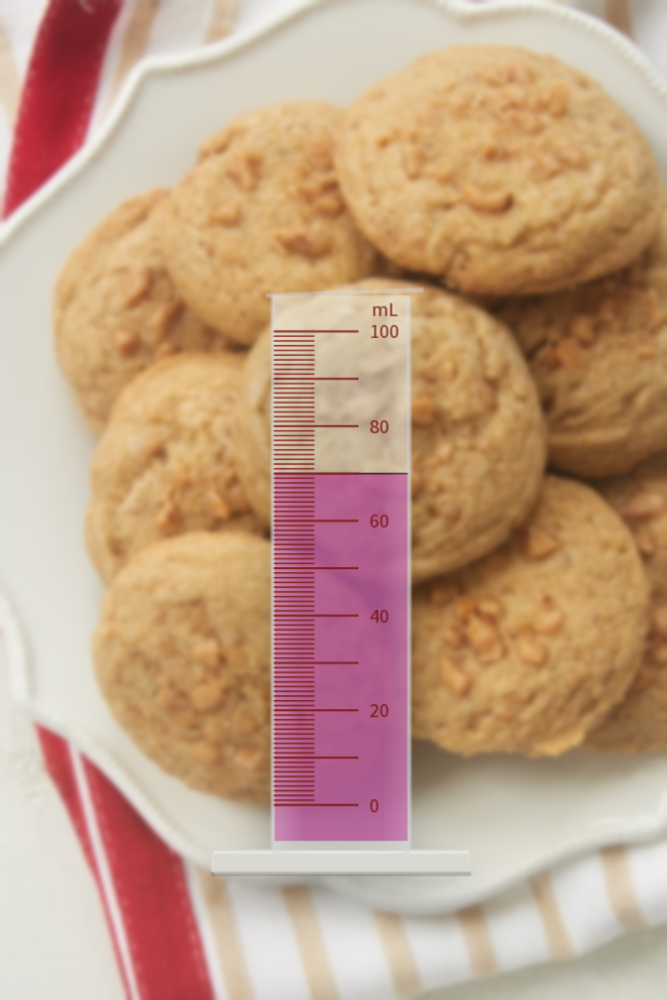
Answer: 70; mL
